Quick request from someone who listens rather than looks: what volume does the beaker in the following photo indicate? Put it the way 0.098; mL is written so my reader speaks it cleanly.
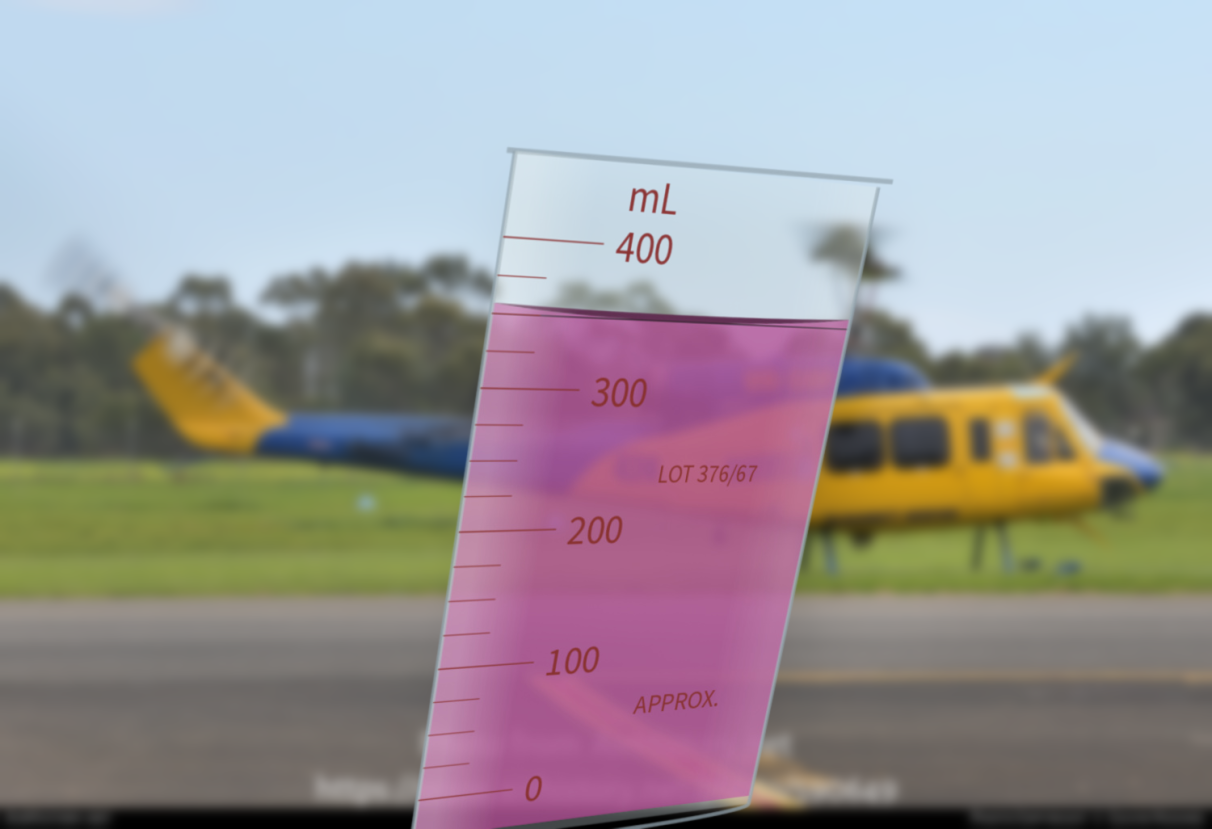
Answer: 350; mL
